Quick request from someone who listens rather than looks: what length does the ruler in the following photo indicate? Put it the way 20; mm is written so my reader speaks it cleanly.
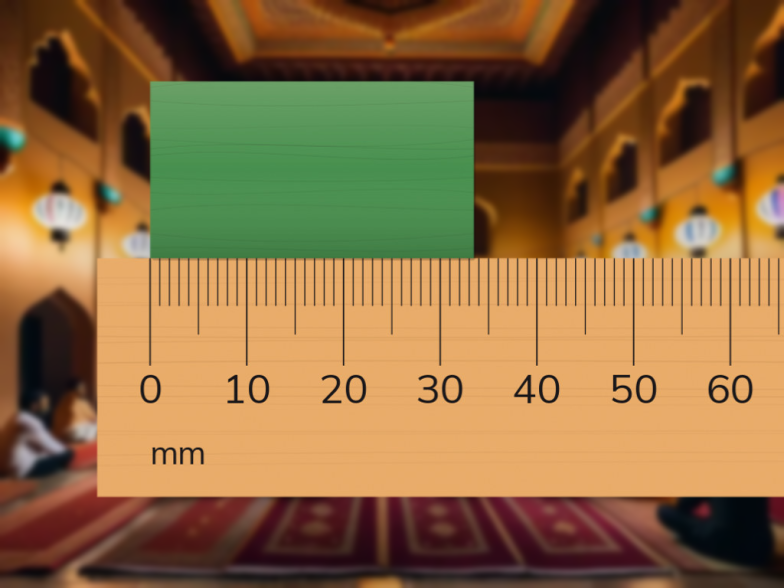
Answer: 33.5; mm
